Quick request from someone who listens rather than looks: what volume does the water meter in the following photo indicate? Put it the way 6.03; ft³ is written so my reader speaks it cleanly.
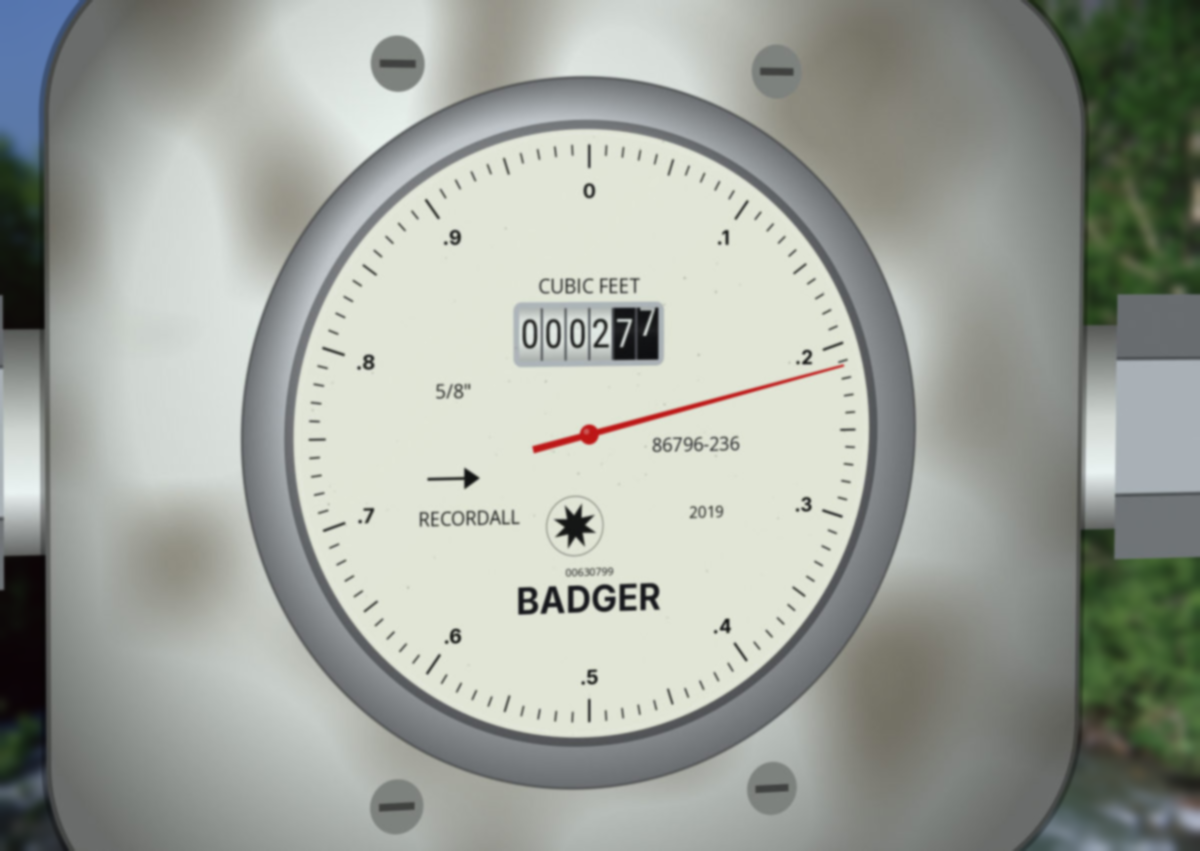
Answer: 277.21; ft³
